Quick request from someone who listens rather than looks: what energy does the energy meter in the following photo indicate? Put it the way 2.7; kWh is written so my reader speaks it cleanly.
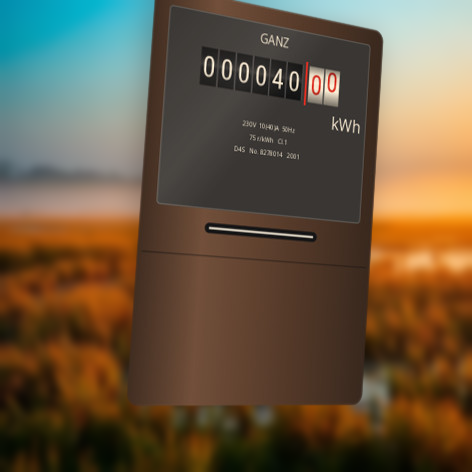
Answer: 40.00; kWh
